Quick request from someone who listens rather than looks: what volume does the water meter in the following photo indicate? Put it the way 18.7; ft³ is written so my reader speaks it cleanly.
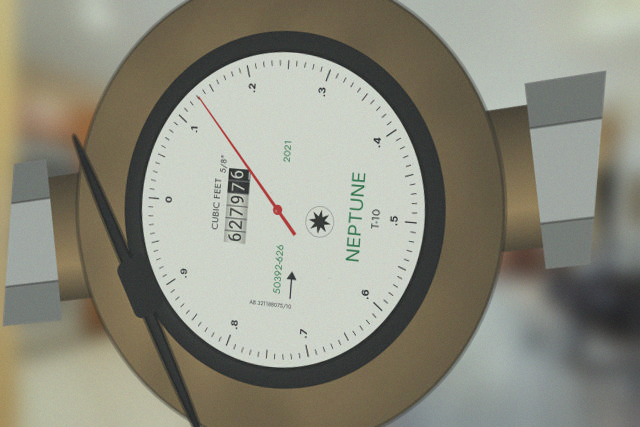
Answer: 627976.13; ft³
